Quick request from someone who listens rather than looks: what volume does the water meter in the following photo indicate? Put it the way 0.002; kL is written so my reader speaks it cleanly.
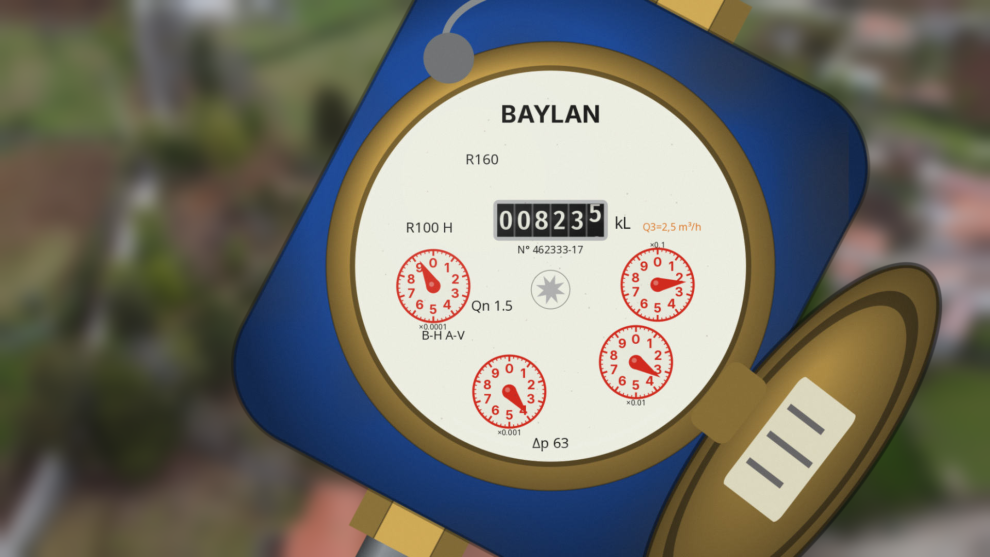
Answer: 8235.2339; kL
